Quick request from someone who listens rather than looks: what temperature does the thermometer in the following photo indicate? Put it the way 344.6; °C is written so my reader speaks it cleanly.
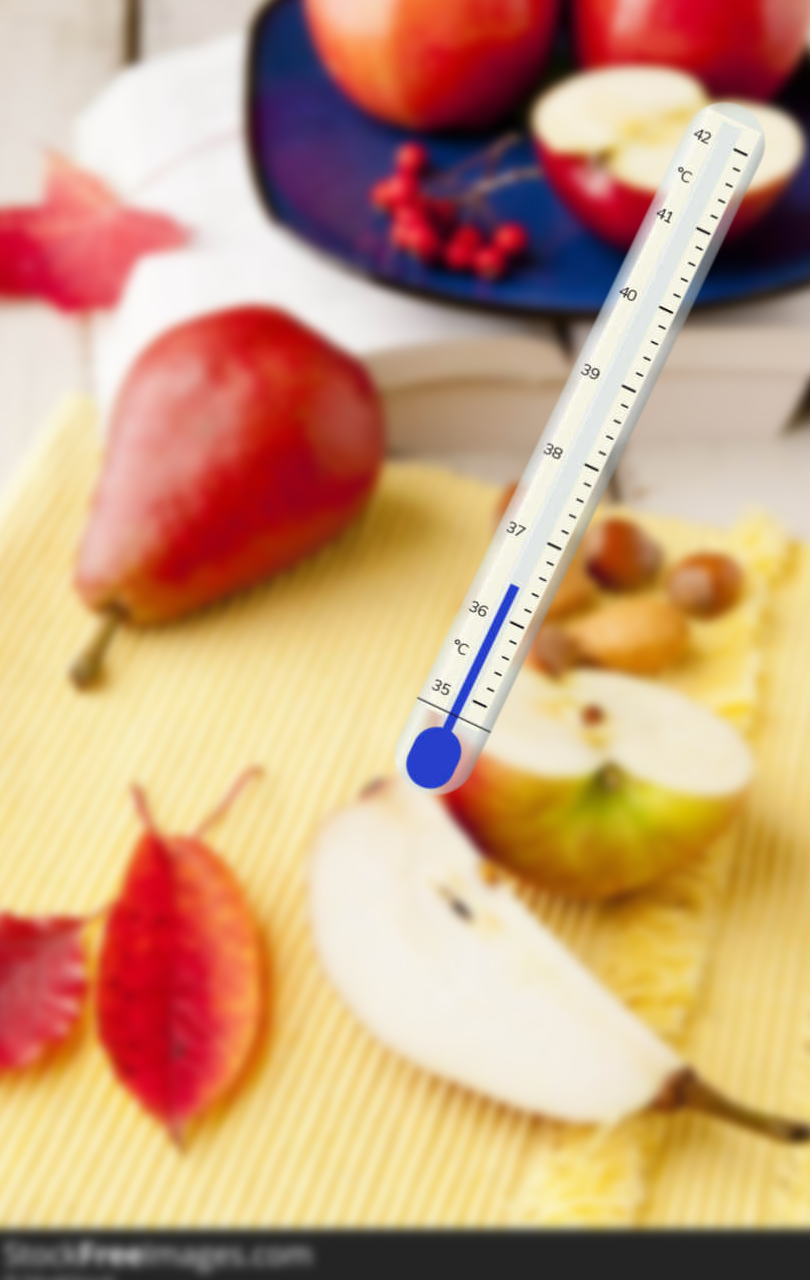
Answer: 36.4; °C
